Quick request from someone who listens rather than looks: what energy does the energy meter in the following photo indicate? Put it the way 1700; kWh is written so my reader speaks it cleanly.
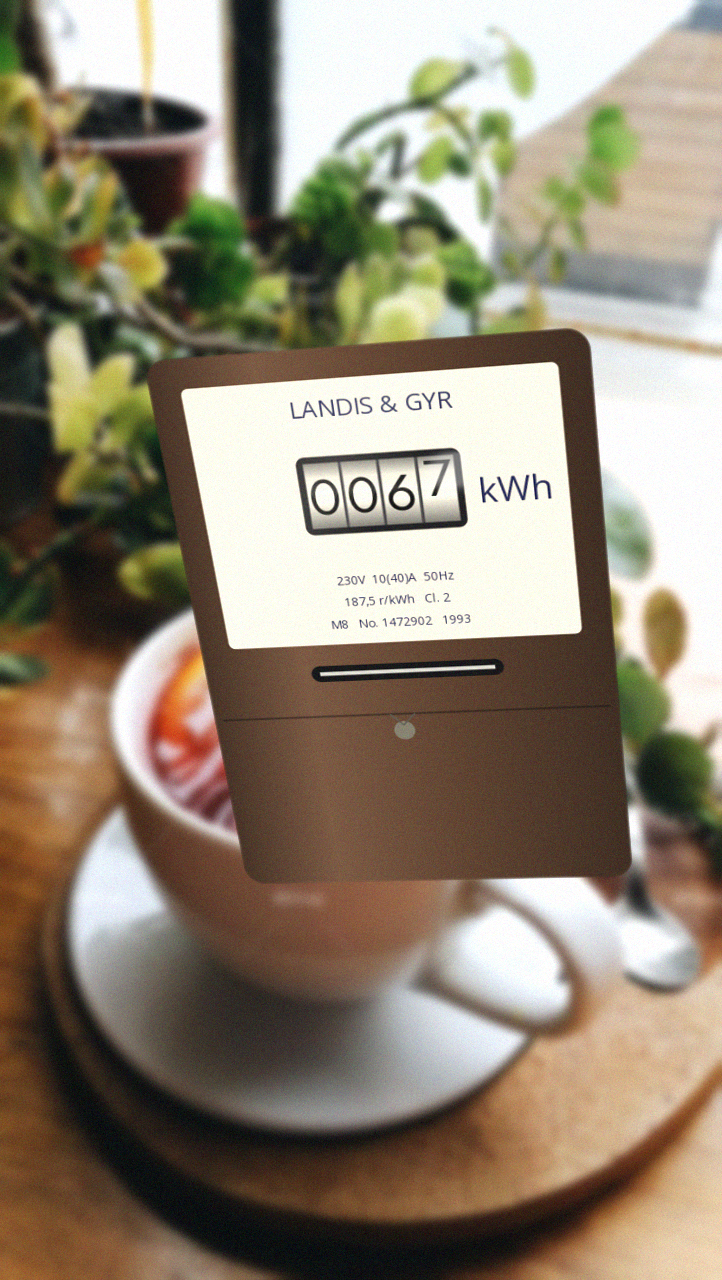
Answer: 67; kWh
